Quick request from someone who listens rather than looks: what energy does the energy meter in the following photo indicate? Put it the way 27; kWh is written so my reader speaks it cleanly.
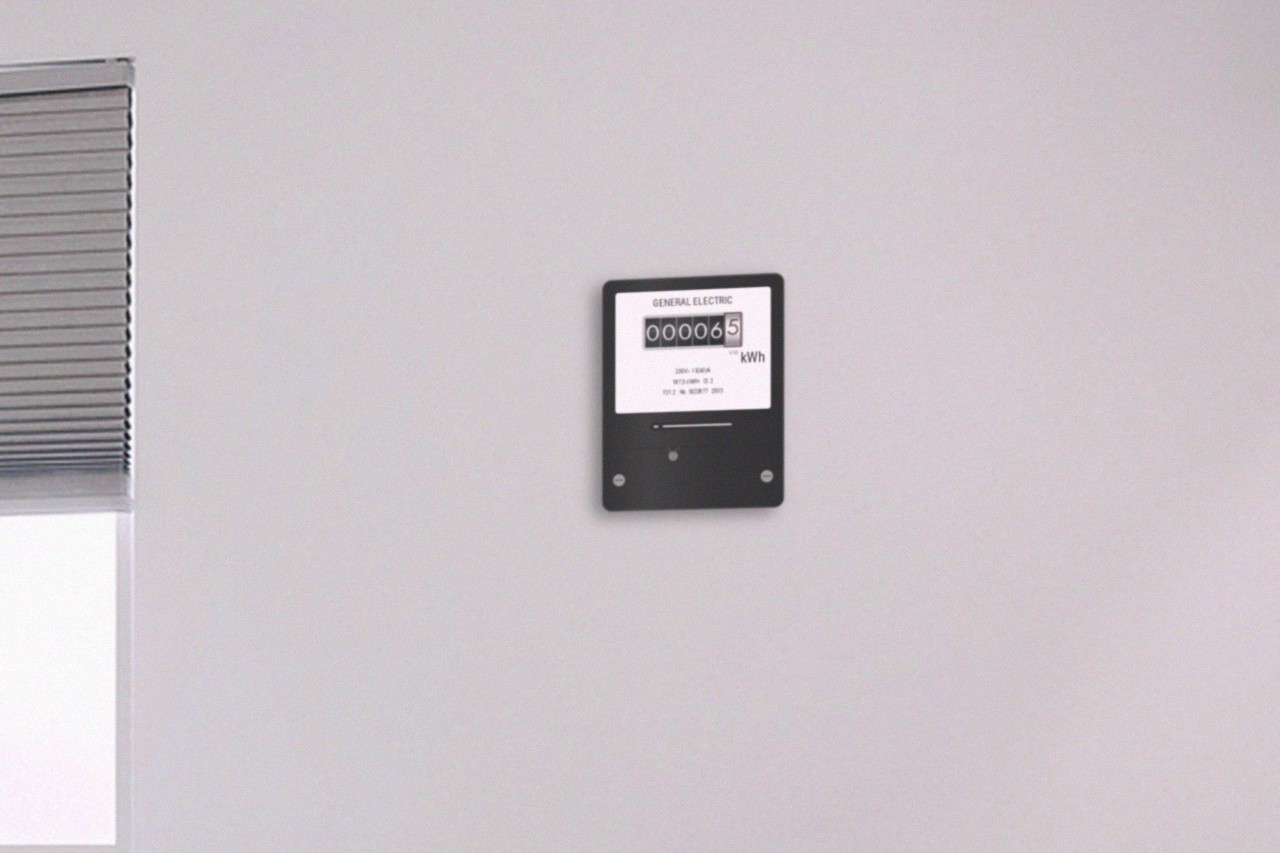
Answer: 6.5; kWh
